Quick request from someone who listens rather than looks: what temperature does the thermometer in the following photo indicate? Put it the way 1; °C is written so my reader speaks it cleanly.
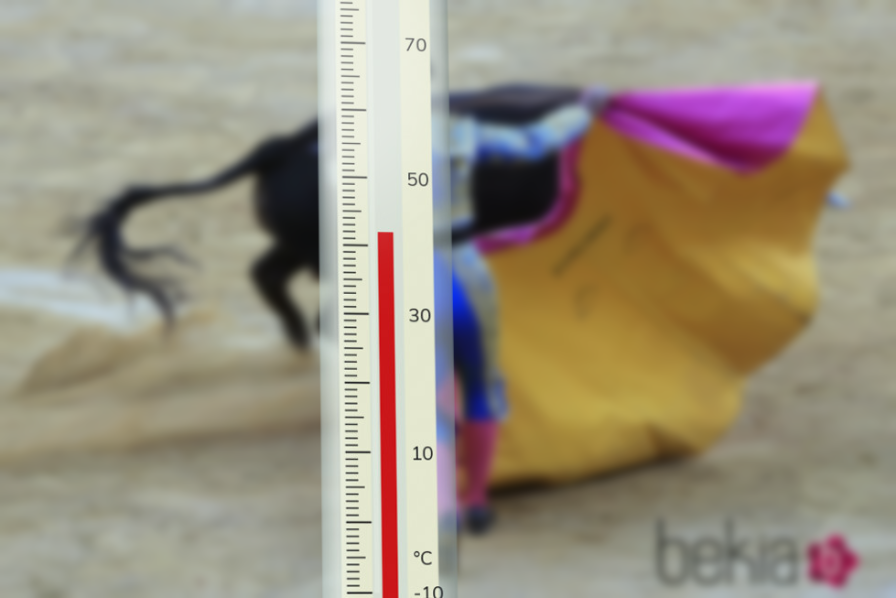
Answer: 42; °C
